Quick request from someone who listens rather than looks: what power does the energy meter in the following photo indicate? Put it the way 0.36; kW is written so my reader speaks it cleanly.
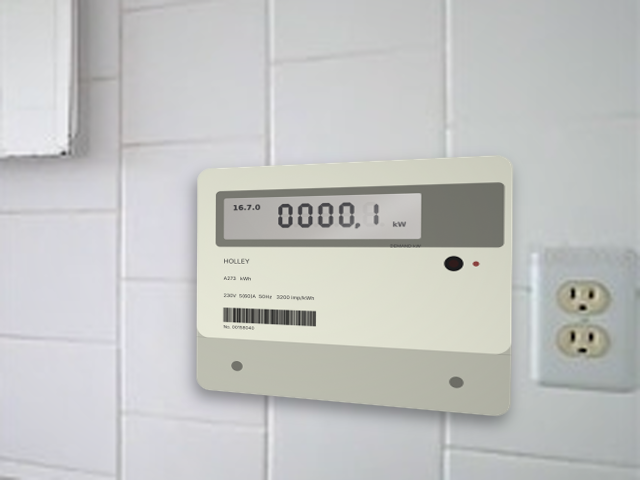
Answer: 0.1; kW
